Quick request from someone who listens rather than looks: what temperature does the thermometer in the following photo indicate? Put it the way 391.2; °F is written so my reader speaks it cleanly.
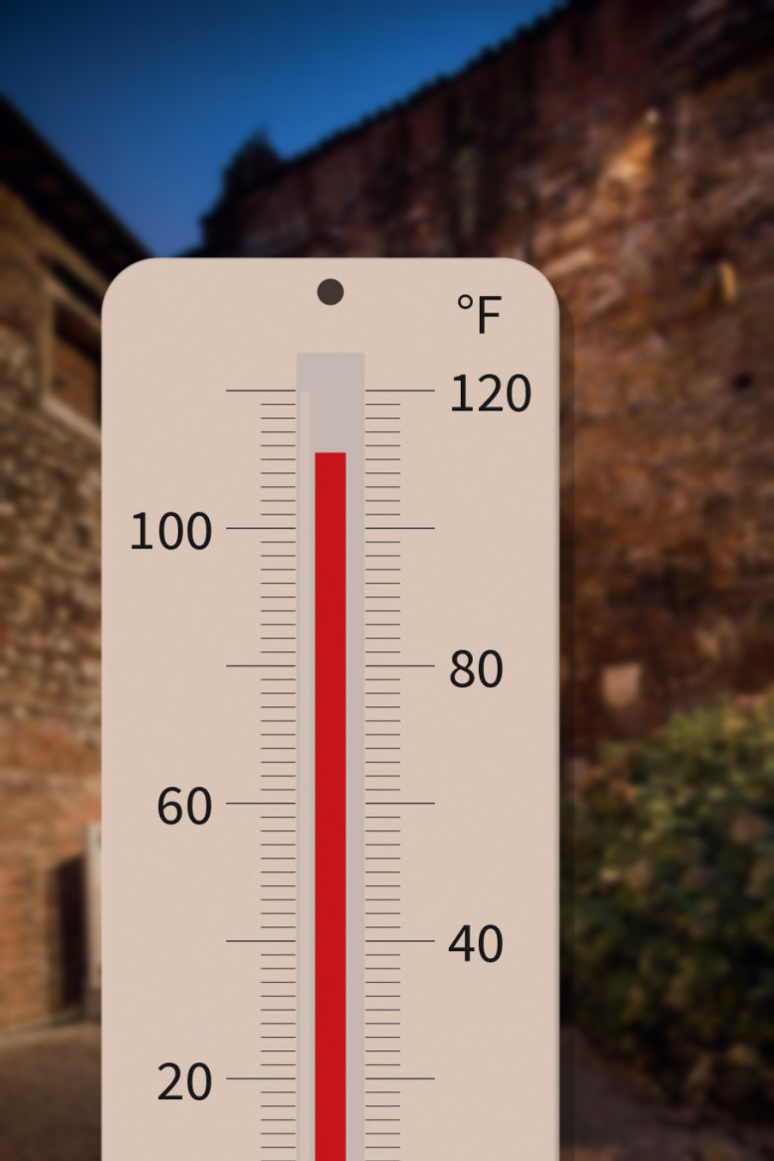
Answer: 111; °F
